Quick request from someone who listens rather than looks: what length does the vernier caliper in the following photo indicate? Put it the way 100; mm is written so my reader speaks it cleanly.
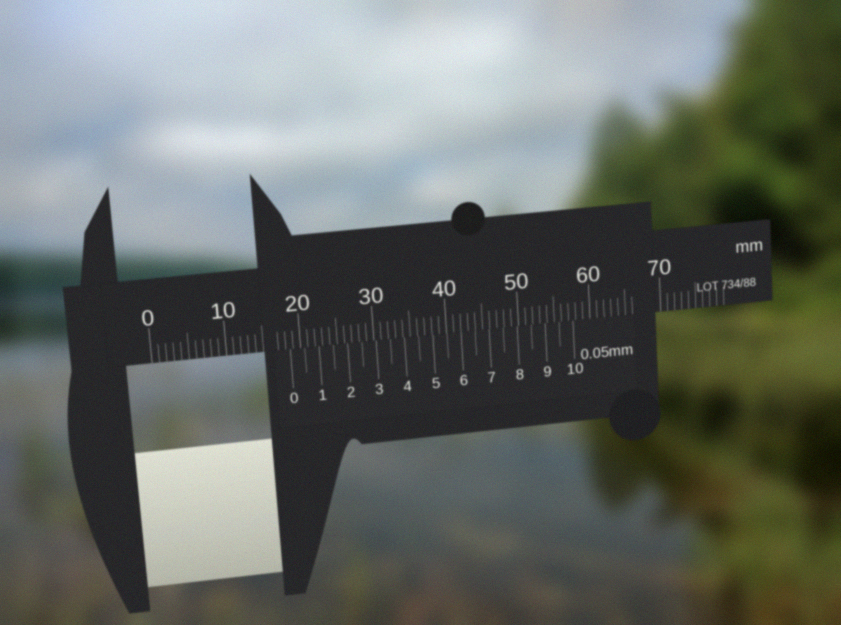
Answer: 18.6; mm
